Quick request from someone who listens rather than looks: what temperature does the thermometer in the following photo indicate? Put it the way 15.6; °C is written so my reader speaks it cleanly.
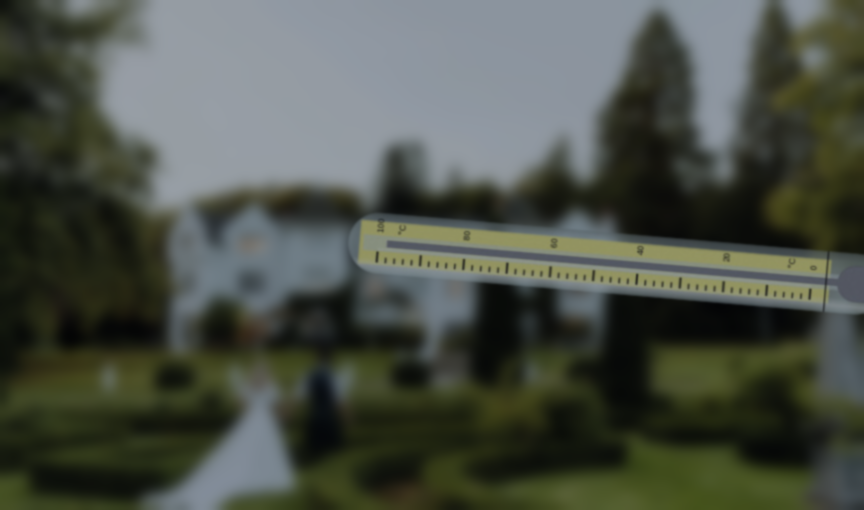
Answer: 98; °C
